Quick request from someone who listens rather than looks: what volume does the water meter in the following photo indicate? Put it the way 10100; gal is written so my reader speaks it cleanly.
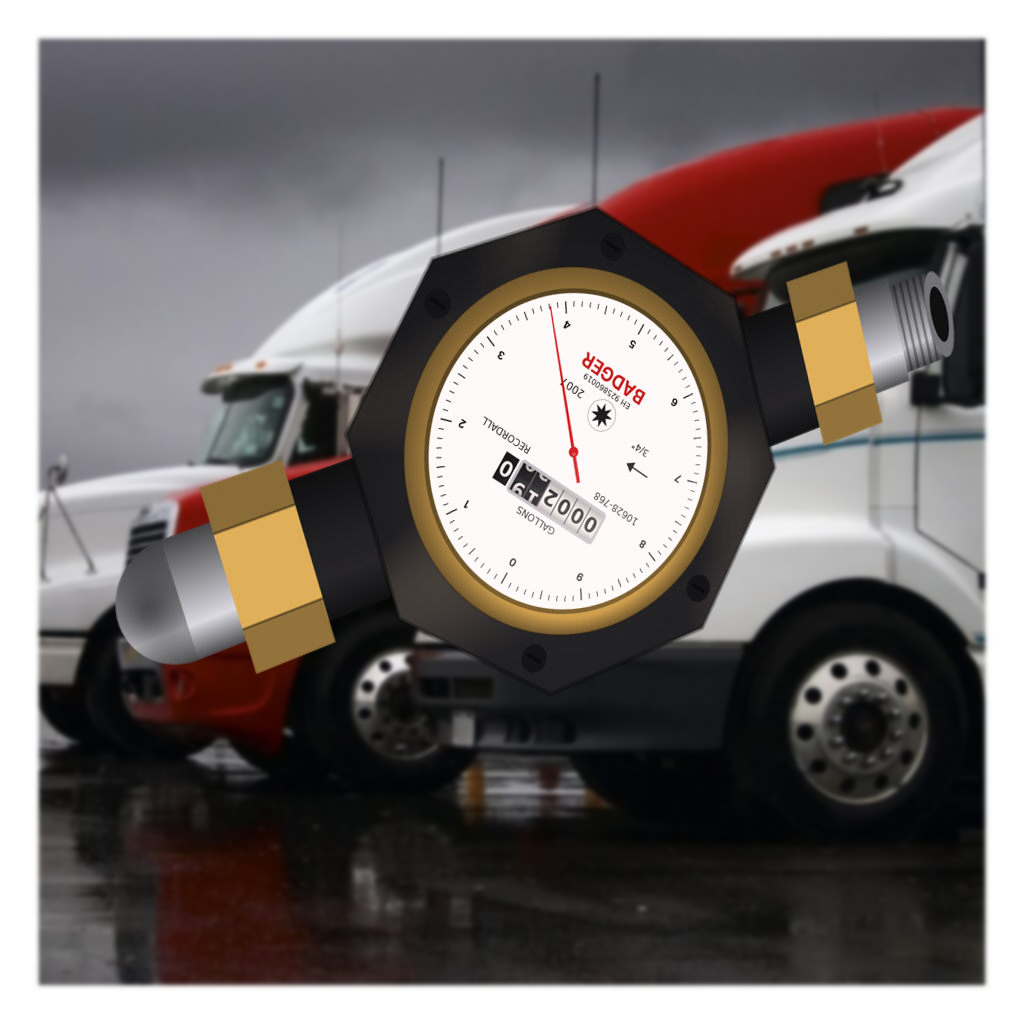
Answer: 2193.8; gal
